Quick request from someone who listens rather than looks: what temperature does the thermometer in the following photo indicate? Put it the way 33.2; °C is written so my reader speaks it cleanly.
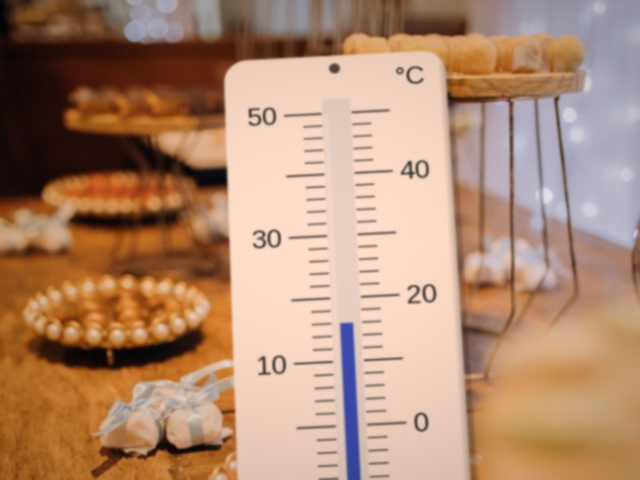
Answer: 16; °C
